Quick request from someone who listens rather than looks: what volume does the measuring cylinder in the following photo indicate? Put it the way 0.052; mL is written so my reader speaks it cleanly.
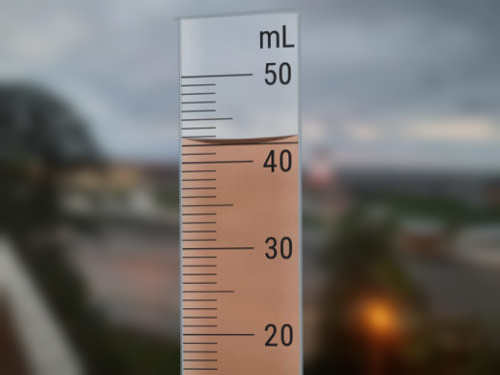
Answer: 42; mL
